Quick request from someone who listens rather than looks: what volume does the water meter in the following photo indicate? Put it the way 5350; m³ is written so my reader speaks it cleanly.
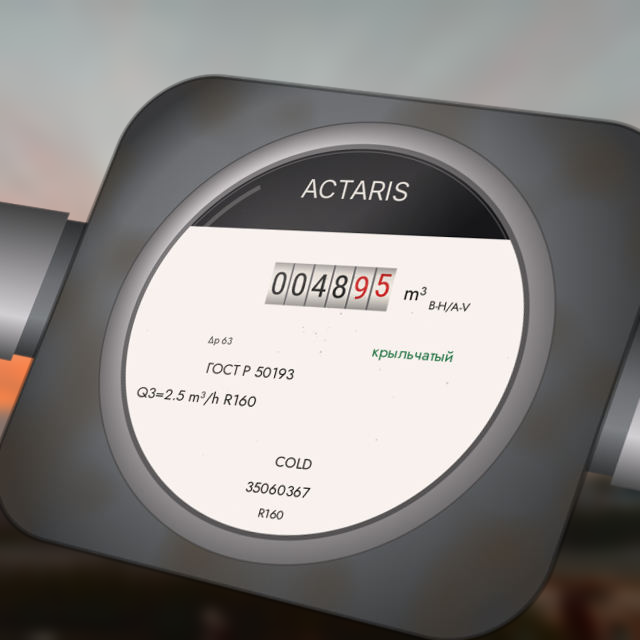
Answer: 48.95; m³
